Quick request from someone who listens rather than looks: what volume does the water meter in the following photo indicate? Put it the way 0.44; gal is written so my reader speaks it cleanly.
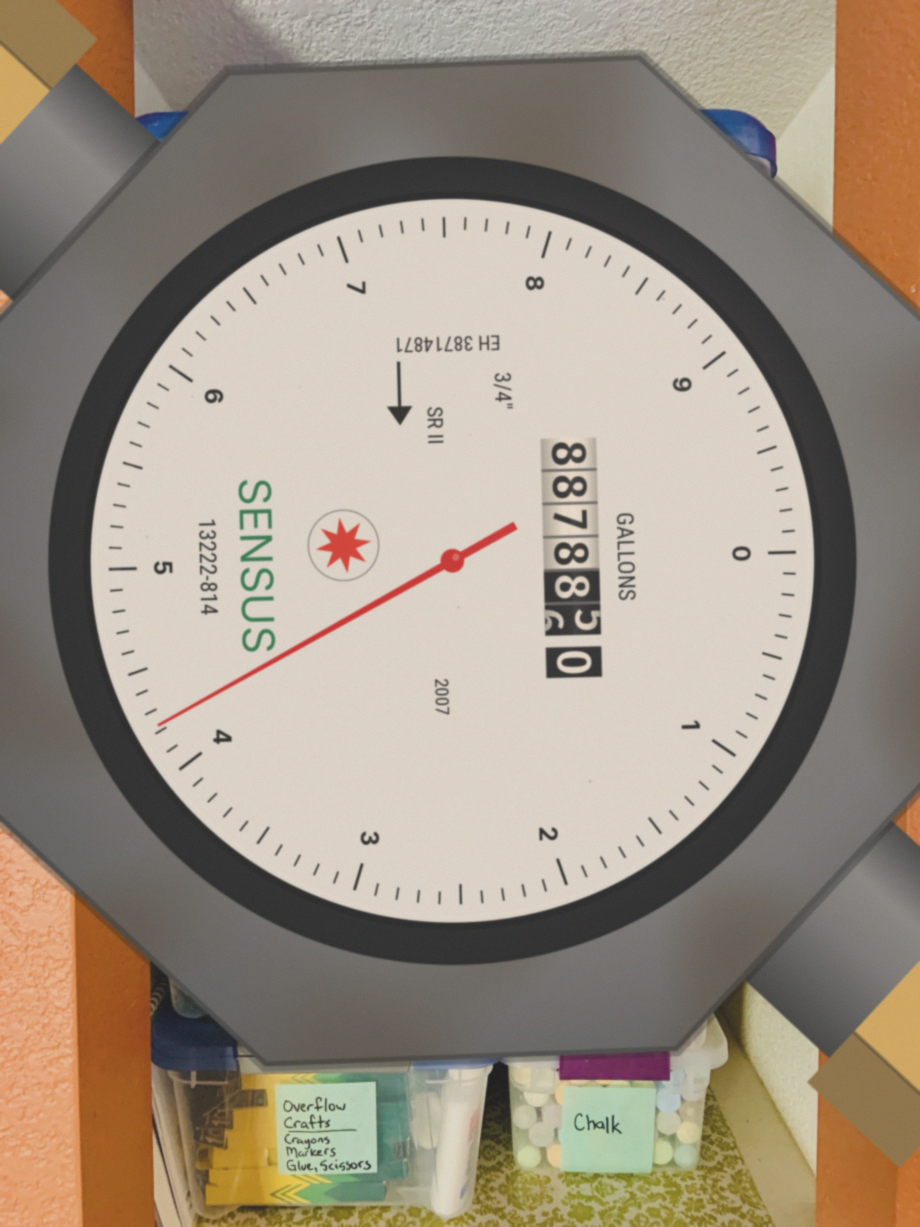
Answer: 8878854.2; gal
